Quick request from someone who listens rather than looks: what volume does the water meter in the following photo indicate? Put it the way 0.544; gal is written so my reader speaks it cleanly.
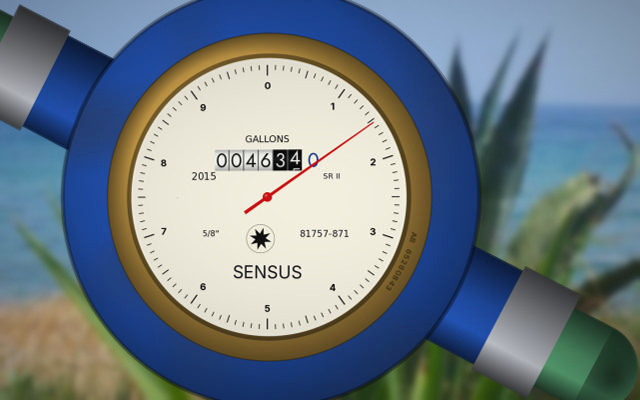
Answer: 46341.5; gal
